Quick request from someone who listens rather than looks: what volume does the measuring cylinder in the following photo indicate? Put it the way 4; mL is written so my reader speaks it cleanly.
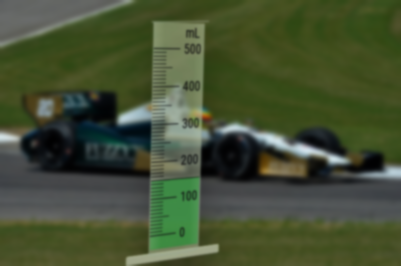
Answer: 150; mL
